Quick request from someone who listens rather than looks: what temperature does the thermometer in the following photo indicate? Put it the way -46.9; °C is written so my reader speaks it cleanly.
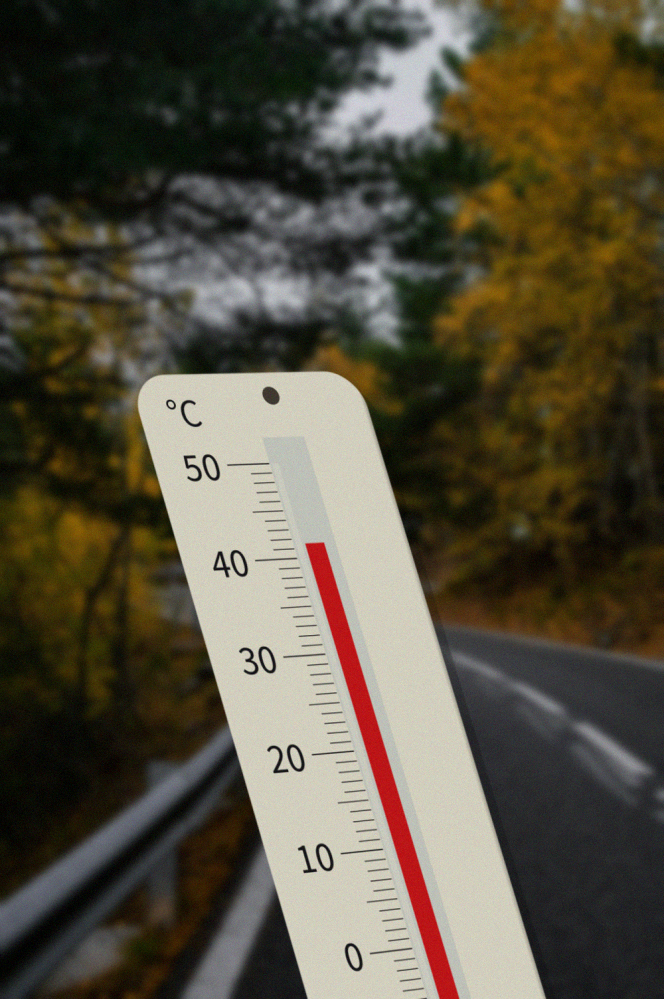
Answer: 41.5; °C
